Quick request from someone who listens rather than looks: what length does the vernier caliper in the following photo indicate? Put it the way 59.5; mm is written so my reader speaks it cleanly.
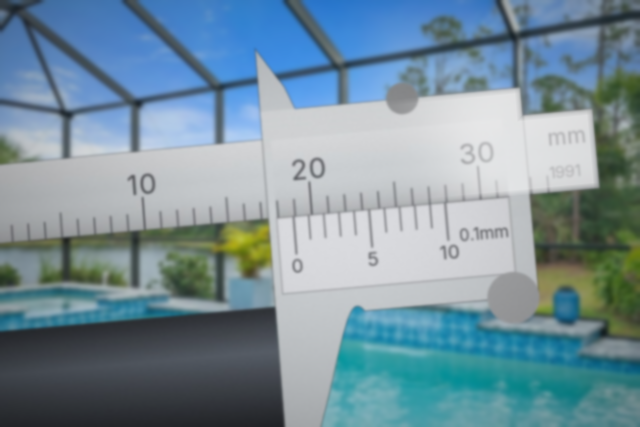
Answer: 18.9; mm
